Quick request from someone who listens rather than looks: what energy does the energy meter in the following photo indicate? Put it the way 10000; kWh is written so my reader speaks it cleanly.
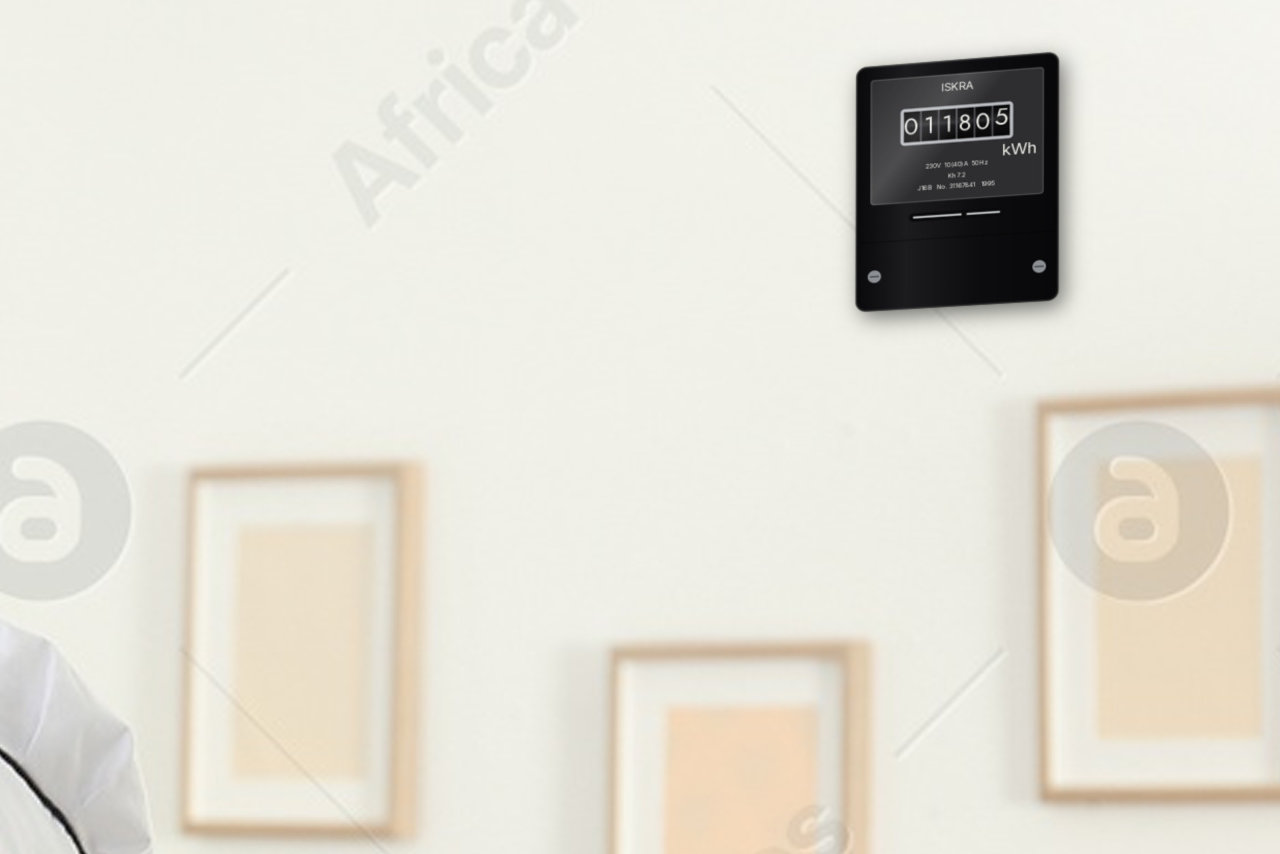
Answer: 11805; kWh
